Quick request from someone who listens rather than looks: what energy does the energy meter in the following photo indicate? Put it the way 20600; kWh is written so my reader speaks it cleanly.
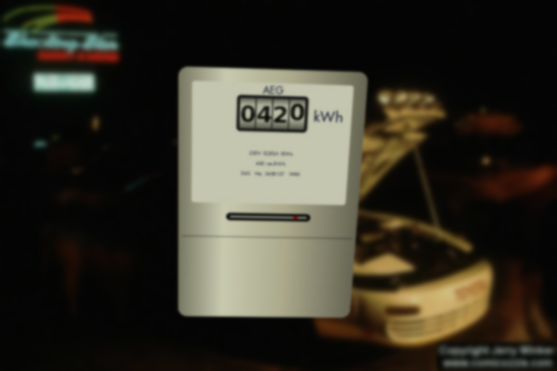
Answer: 420; kWh
